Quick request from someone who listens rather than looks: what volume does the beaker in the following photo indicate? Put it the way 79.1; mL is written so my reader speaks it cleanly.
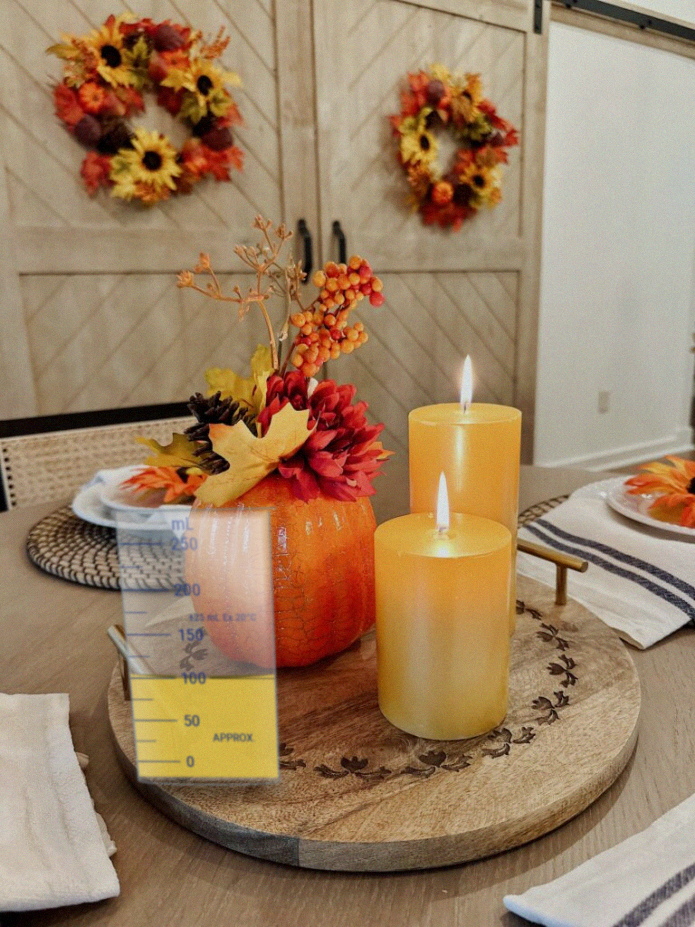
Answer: 100; mL
